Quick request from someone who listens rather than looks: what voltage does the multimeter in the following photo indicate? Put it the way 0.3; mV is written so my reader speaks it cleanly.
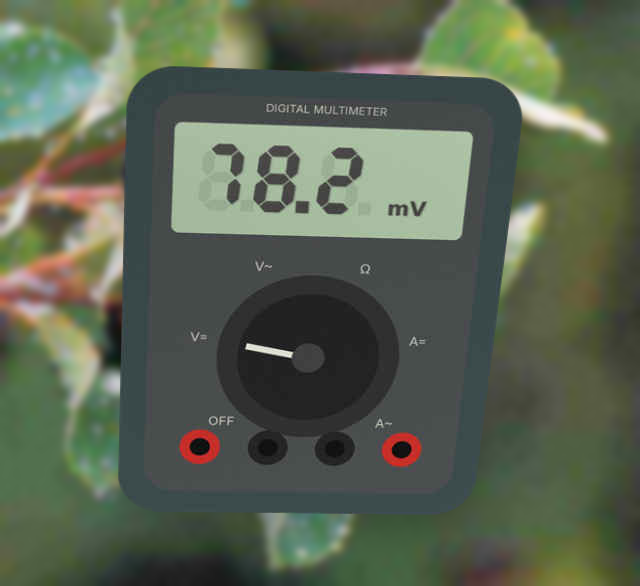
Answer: 78.2; mV
